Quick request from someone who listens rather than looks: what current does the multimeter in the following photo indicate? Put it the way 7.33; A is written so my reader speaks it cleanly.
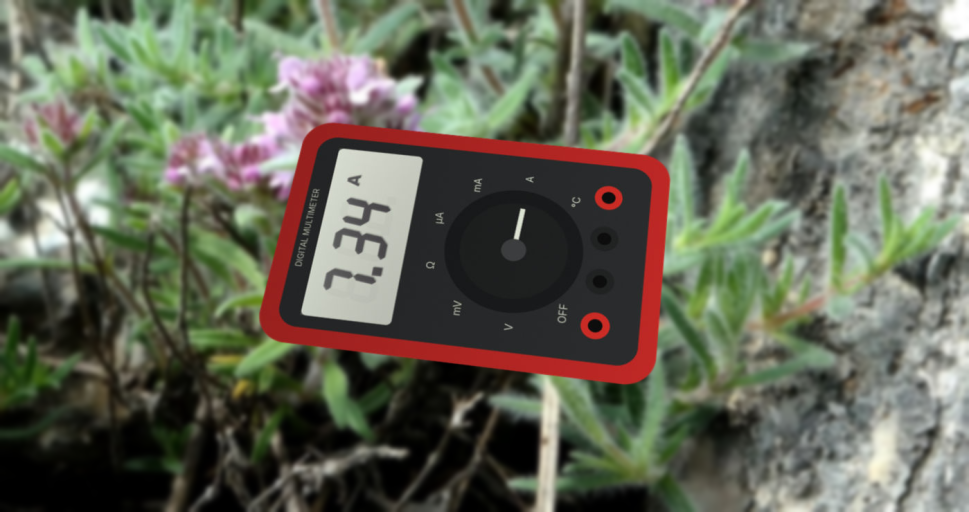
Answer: 7.34; A
